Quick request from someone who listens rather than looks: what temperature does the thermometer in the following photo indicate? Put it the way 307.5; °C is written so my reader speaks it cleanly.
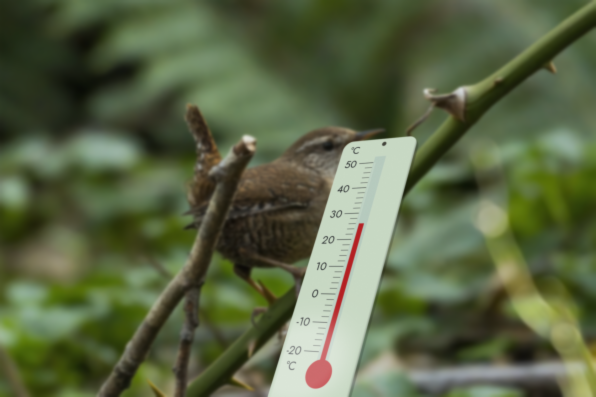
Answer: 26; °C
